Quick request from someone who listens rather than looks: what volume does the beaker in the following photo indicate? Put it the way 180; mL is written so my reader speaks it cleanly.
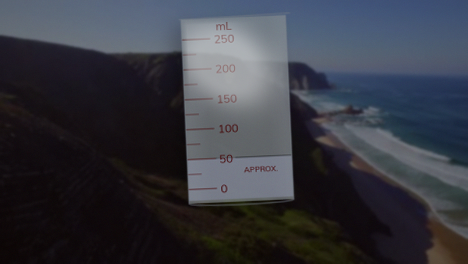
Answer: 50; mL
